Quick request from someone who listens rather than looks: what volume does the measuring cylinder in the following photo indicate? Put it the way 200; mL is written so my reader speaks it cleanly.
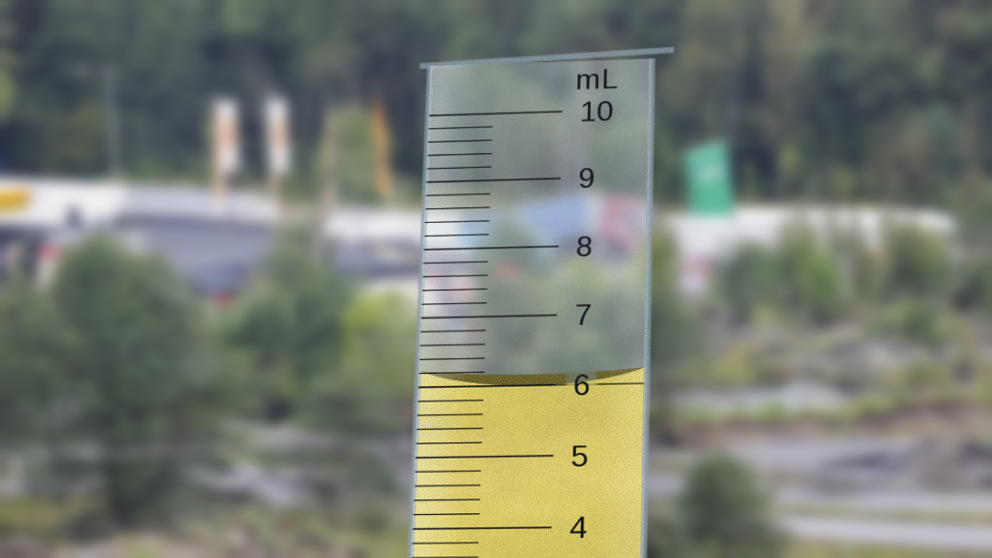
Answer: 6; mL
